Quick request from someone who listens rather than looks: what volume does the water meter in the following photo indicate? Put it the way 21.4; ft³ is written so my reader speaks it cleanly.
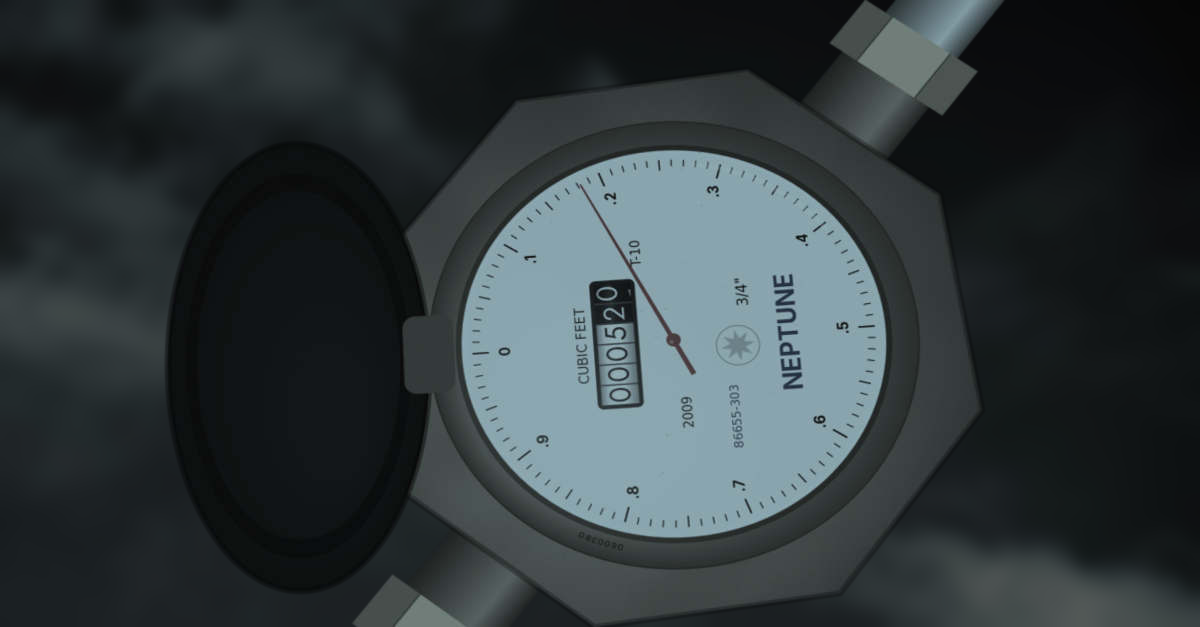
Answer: 520.18; ft³
